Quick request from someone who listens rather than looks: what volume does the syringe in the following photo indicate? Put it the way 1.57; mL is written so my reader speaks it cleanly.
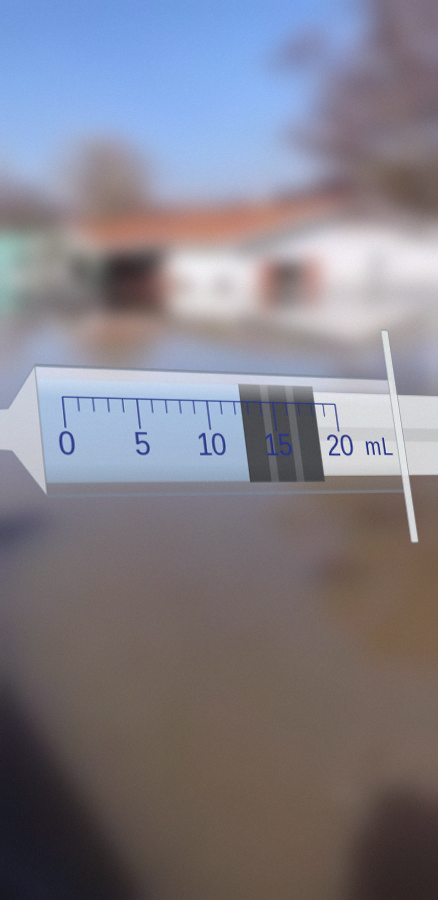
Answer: 12.5; mL
